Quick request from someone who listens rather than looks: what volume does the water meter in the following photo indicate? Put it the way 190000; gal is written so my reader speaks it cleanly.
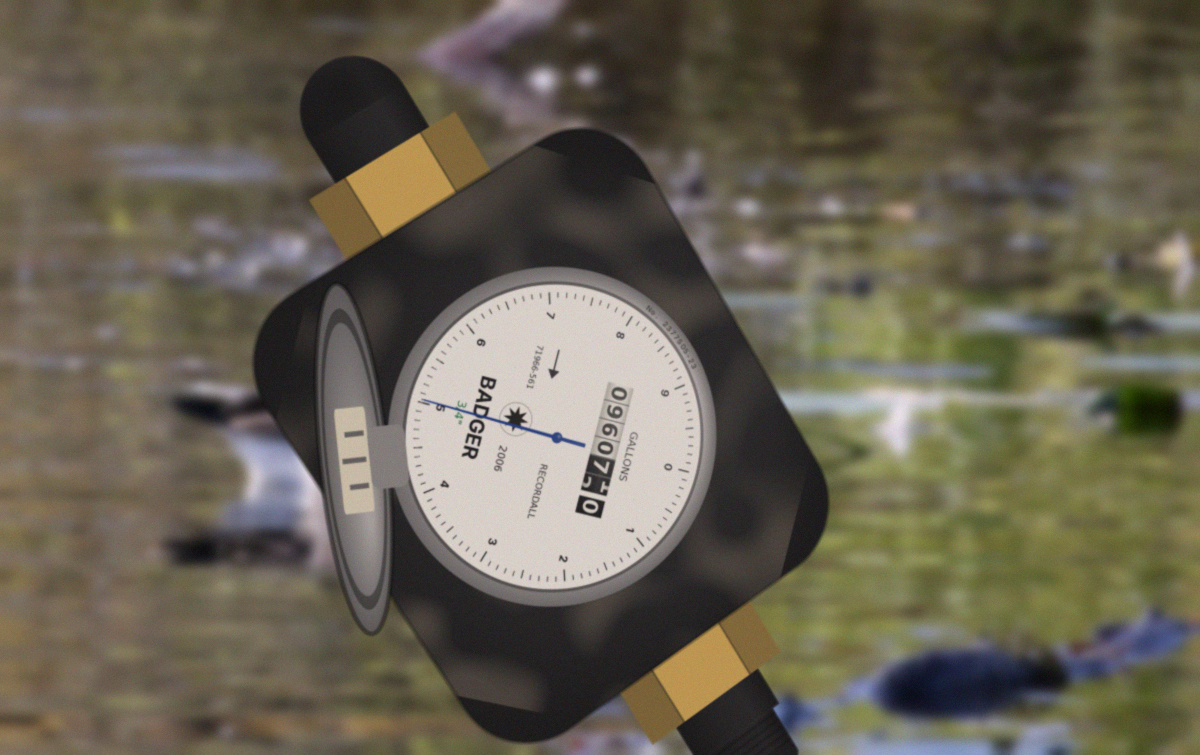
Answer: 960715.0; gal
